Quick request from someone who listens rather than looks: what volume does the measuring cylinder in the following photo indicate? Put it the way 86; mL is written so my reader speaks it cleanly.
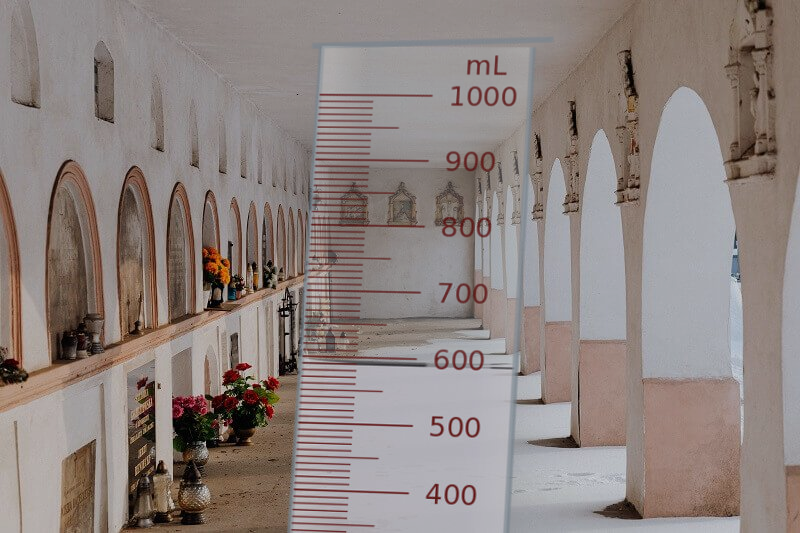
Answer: 590; mL
